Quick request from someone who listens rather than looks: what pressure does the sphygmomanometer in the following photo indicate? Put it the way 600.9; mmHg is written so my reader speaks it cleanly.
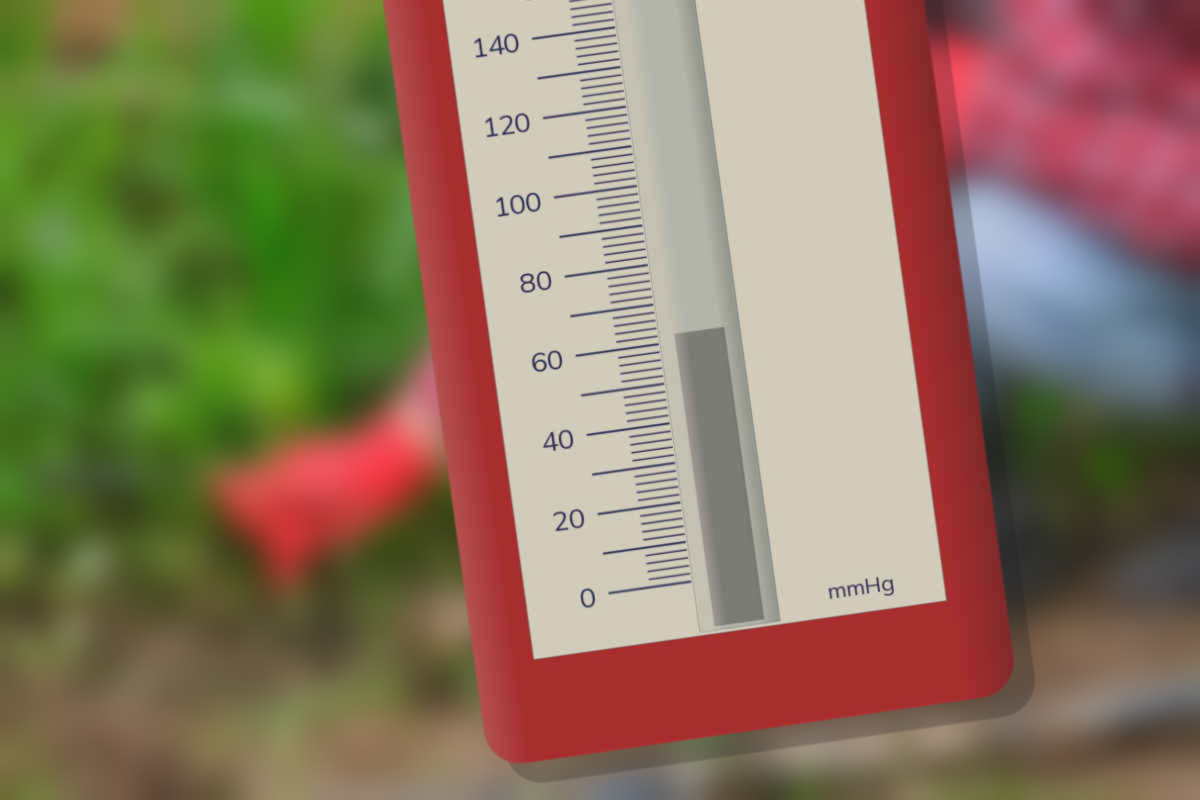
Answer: 62; mmHg
